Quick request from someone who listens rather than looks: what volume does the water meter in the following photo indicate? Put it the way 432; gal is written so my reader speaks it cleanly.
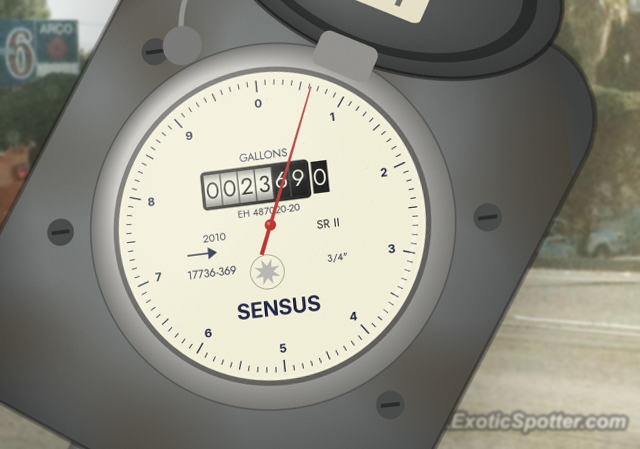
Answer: 23690.6; gal
